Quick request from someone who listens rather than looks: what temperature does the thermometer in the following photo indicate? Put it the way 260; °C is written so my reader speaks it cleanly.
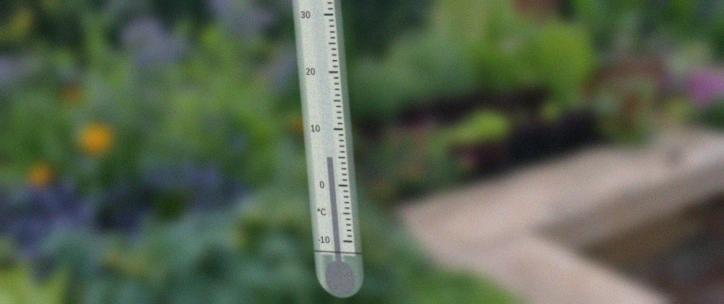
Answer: 5; °C
